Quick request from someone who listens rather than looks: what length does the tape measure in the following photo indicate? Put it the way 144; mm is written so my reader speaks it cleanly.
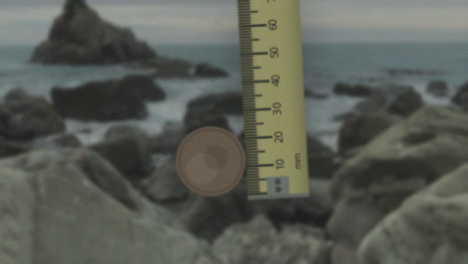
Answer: 25; mm
